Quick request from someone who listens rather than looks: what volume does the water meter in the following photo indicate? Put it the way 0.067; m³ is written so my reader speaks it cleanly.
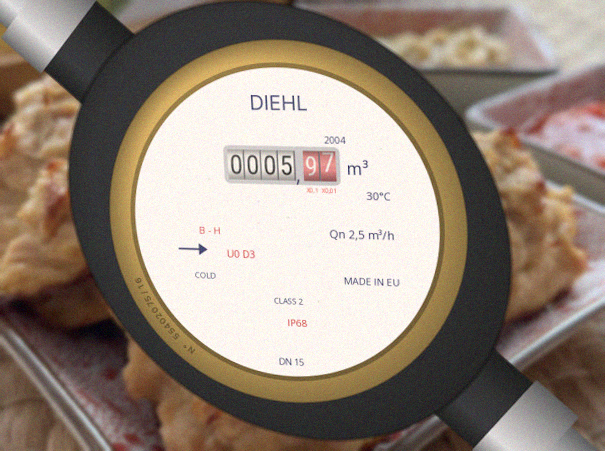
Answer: 5.97; m³
